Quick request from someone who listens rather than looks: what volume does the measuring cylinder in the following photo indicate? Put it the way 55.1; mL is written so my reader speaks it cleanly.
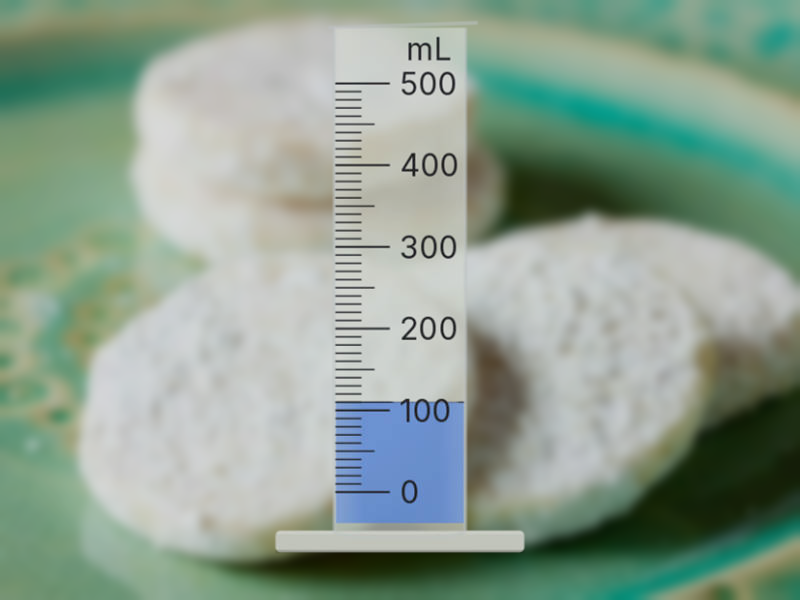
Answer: 110; mL
